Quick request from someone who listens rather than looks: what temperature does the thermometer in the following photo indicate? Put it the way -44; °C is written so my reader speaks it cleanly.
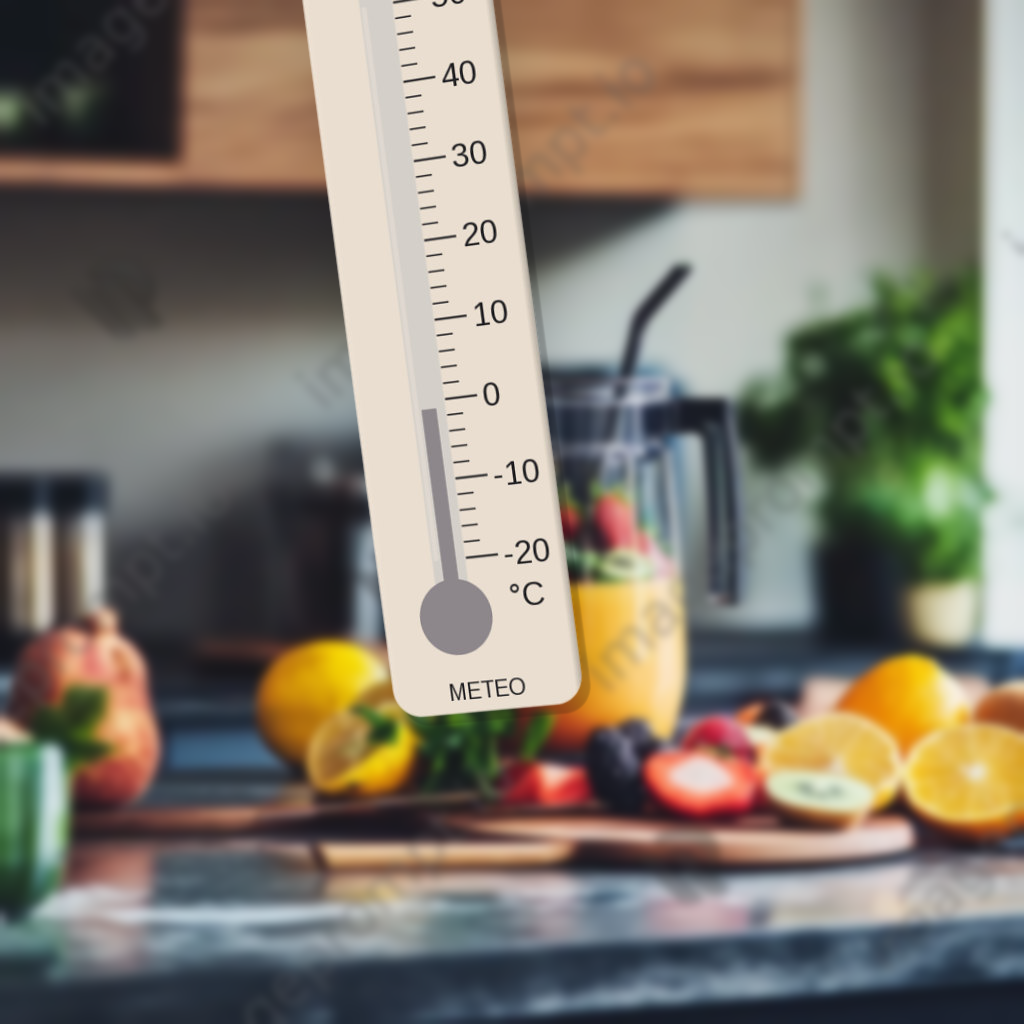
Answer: -1; °C
